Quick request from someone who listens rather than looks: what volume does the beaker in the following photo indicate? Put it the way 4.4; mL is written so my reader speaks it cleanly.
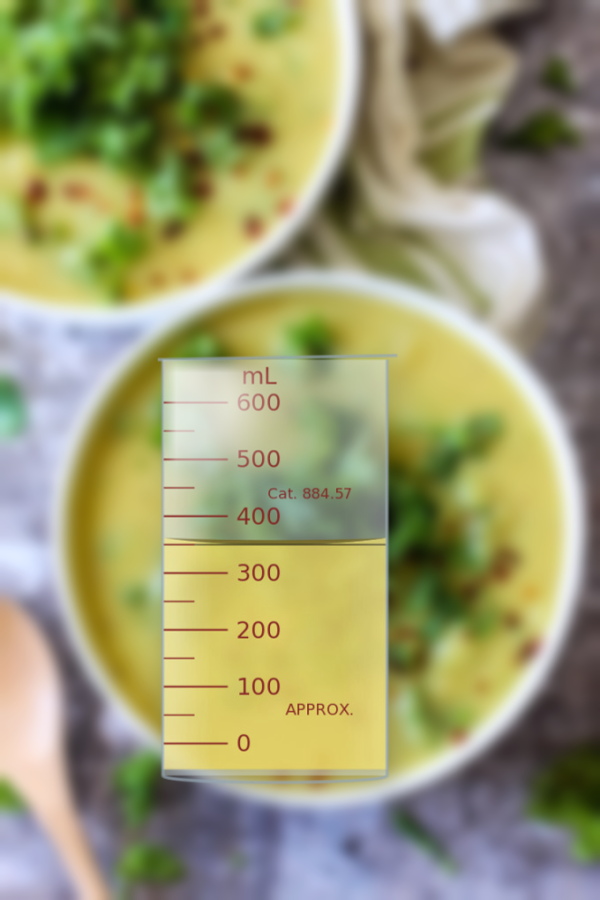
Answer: 350; mL
